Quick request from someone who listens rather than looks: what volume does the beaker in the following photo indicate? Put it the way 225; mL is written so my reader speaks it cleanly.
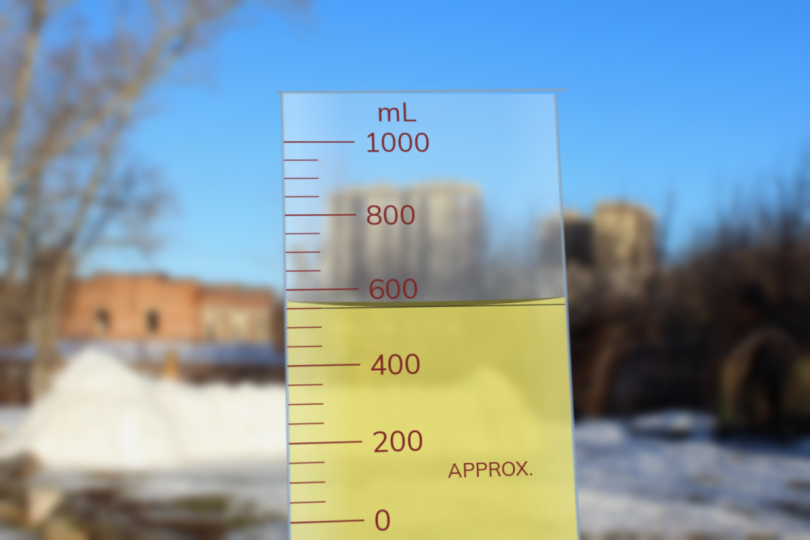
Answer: 550; mL
